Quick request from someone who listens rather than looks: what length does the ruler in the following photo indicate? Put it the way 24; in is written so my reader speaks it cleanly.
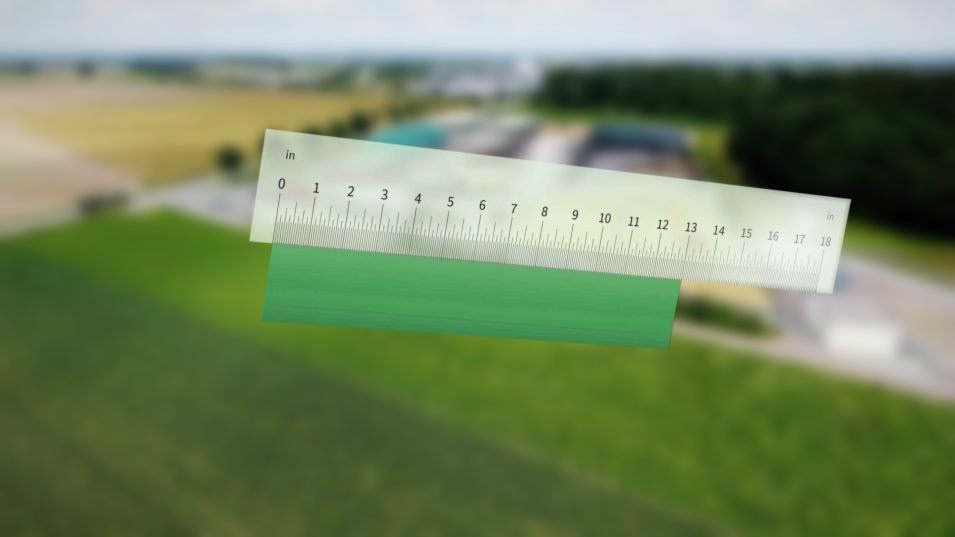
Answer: 13; in
